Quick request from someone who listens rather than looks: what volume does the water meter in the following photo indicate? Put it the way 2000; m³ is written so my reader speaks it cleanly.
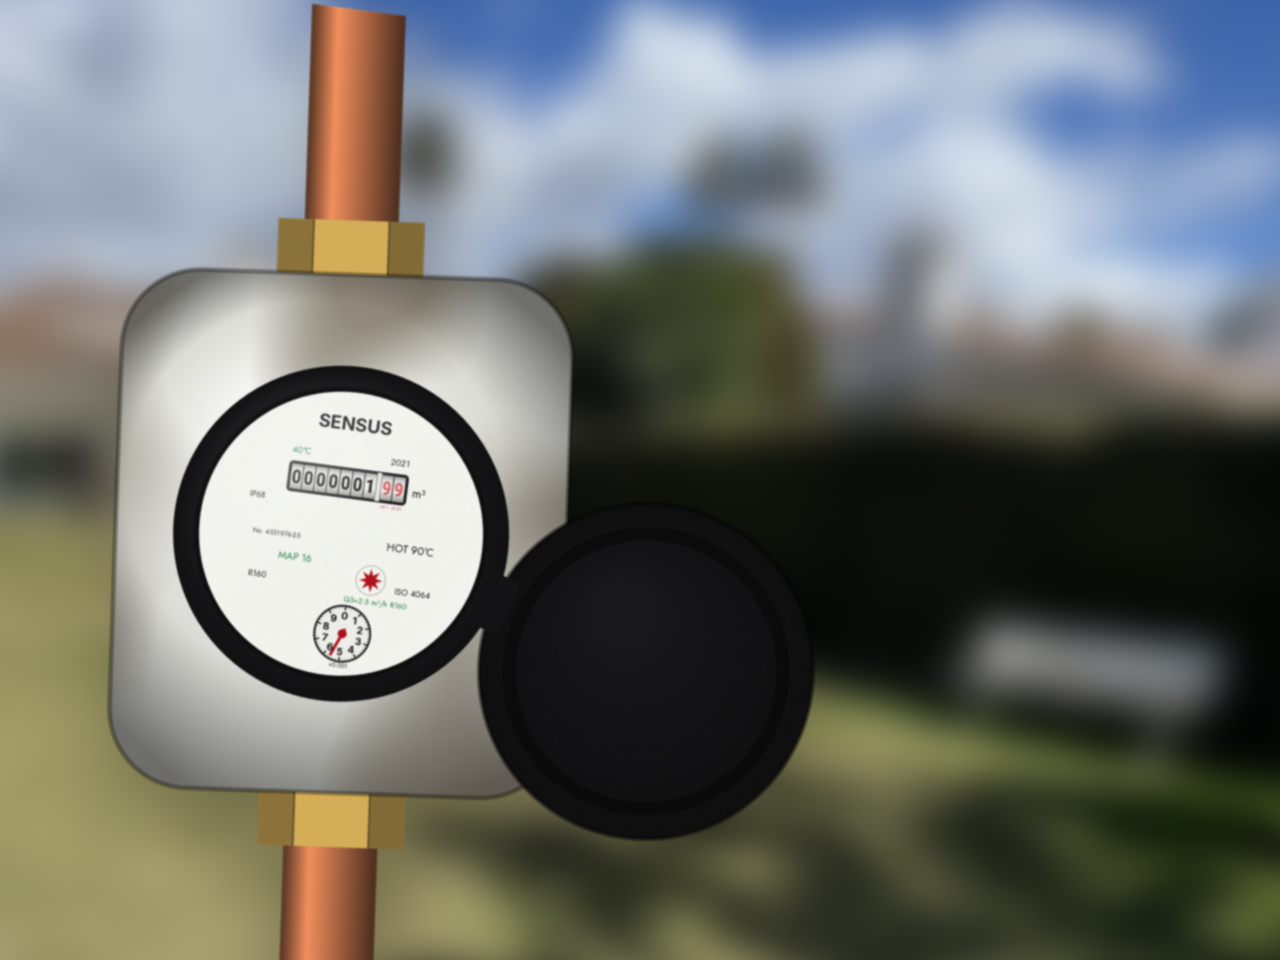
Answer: 1.995; m³
